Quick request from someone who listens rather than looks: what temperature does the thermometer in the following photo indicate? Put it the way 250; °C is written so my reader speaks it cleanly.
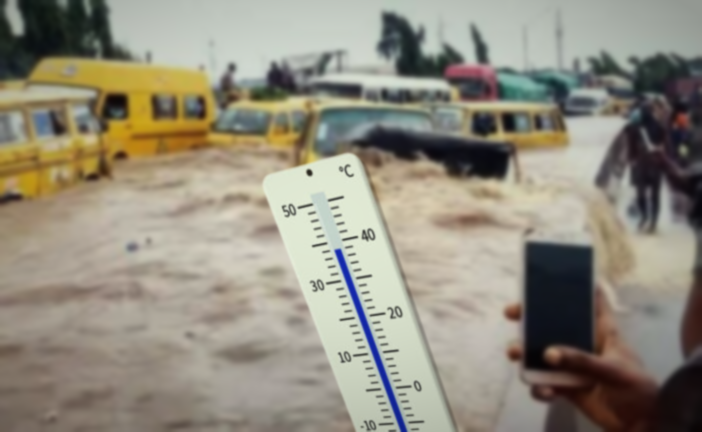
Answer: 38; °C
